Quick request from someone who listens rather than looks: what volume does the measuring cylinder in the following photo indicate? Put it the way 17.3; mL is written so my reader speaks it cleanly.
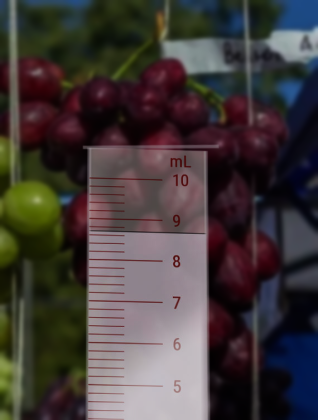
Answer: 8.7; mL
